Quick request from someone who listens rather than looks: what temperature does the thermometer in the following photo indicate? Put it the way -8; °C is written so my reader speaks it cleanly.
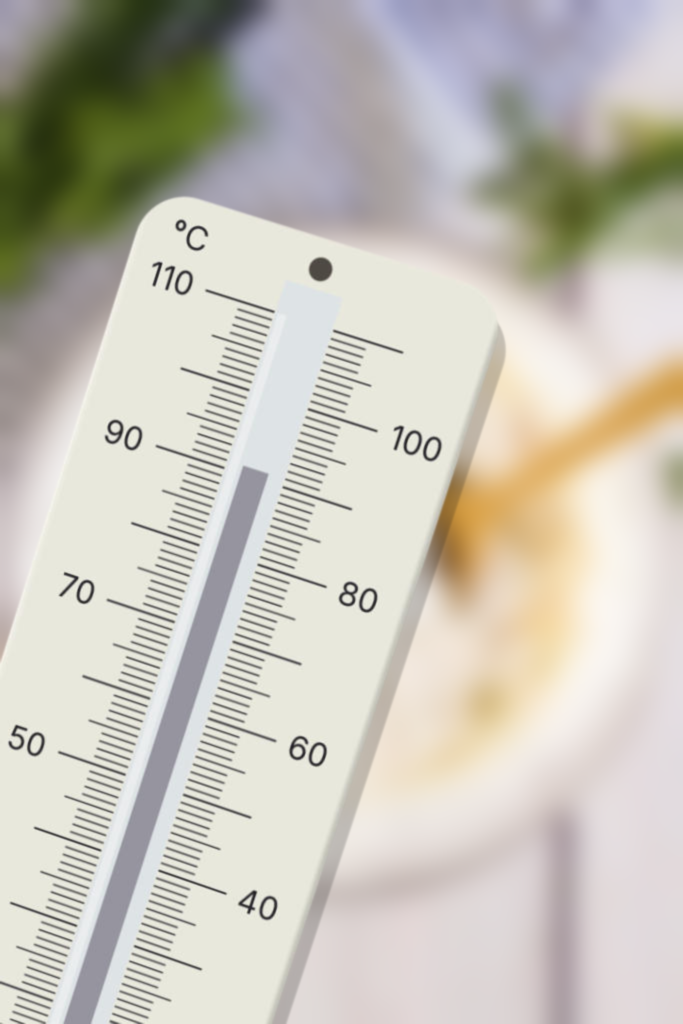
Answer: 91; °C
